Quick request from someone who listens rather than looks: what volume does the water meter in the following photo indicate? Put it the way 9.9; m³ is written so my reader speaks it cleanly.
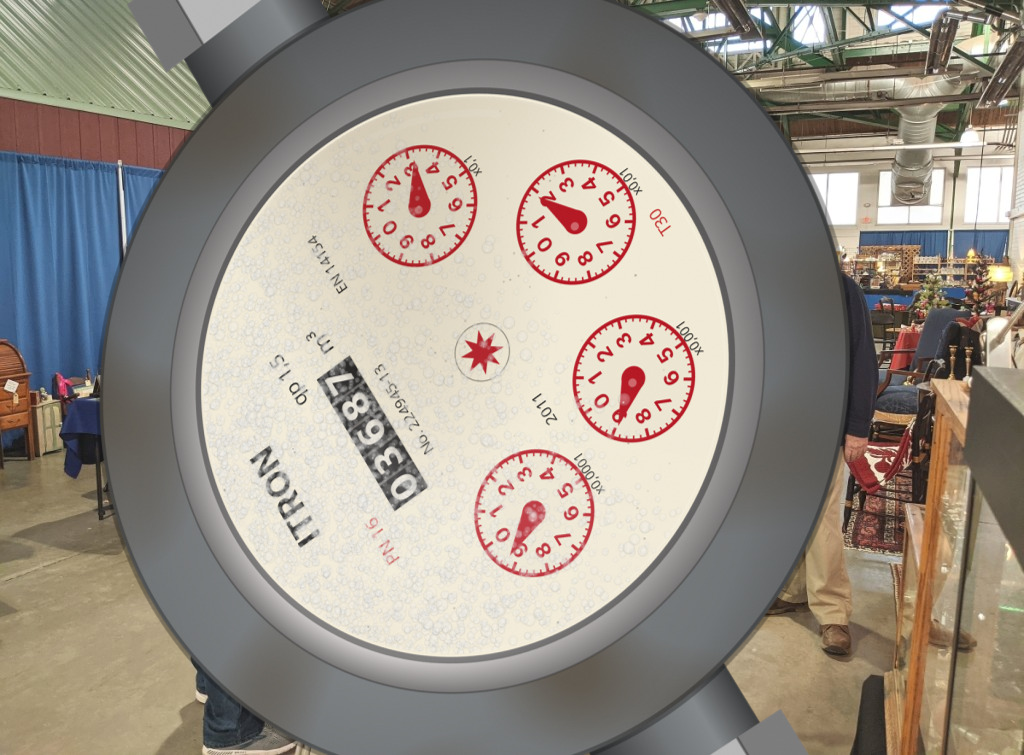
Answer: 3687.3189; m³
